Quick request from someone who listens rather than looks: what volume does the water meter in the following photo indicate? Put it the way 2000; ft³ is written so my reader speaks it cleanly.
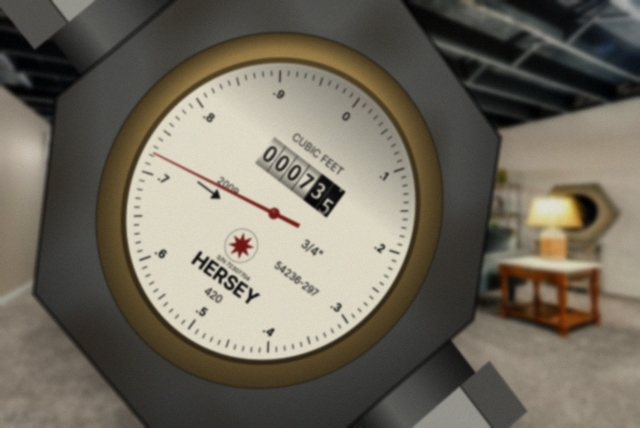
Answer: 734.72; ft³
